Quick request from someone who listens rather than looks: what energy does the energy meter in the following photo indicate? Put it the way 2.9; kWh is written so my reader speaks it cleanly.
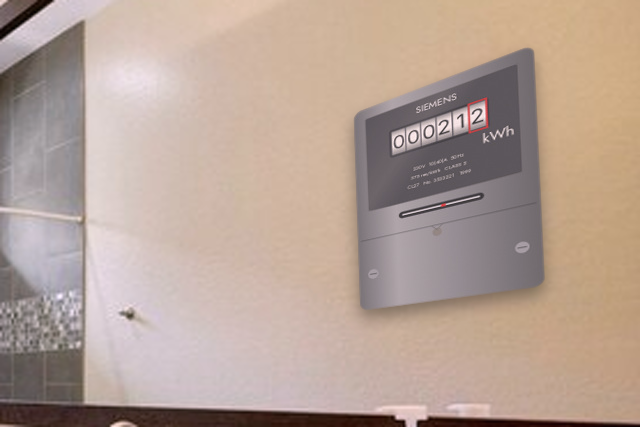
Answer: 21.2; kWh
